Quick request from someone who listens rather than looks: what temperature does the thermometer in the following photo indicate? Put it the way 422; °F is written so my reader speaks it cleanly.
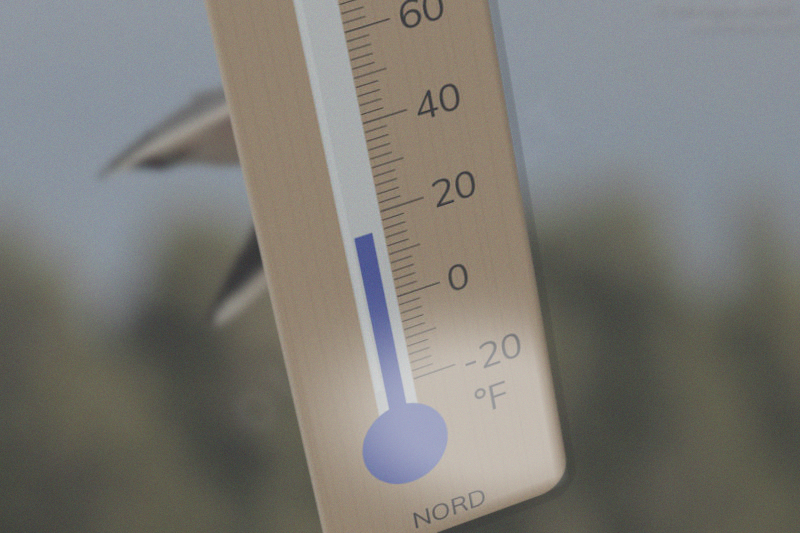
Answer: 16; °F
